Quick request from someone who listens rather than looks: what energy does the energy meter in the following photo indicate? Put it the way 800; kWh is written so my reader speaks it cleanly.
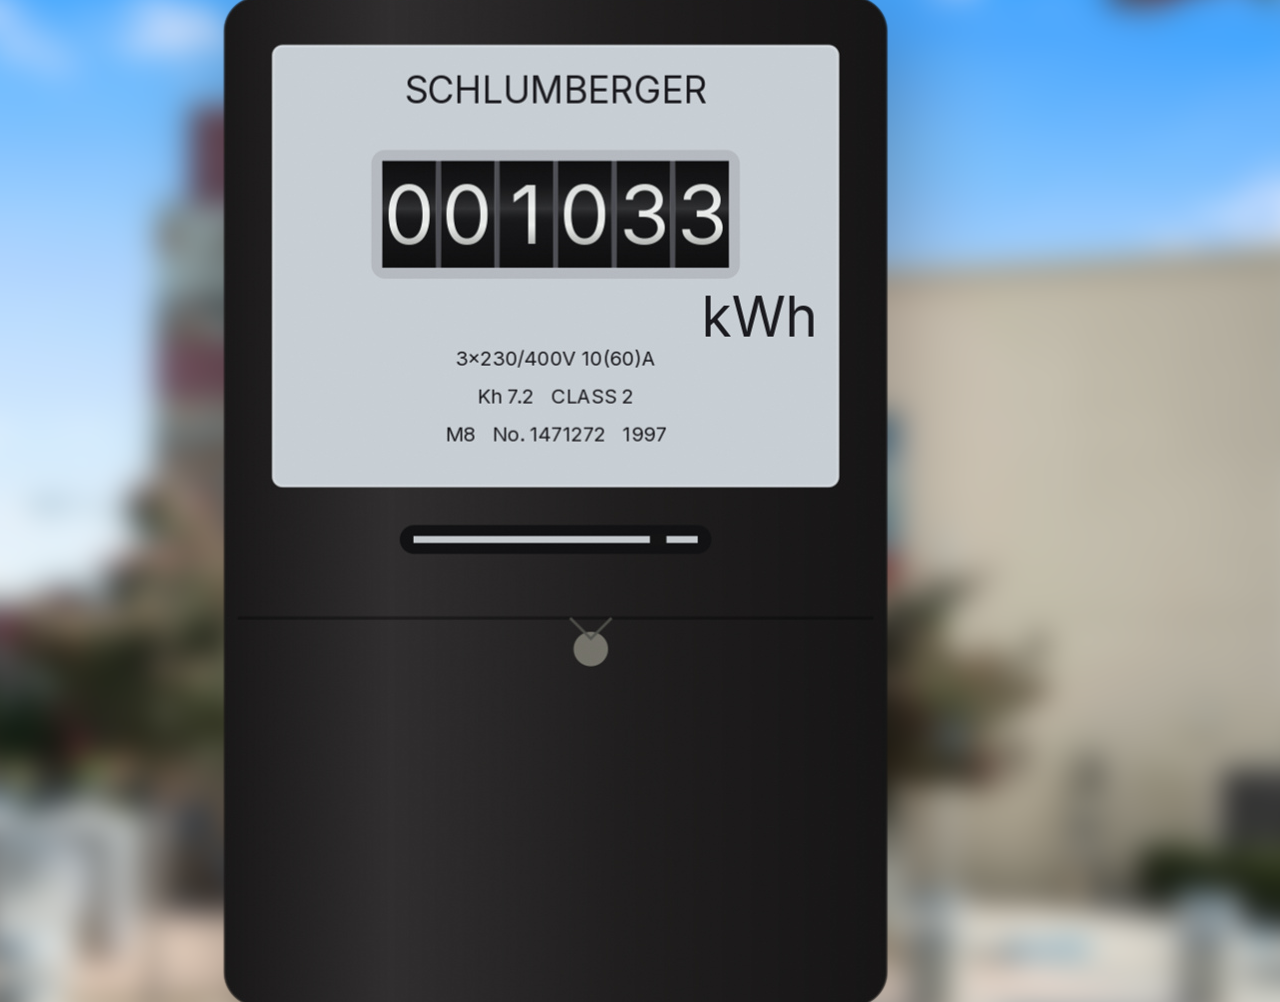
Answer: 1033; kWh
